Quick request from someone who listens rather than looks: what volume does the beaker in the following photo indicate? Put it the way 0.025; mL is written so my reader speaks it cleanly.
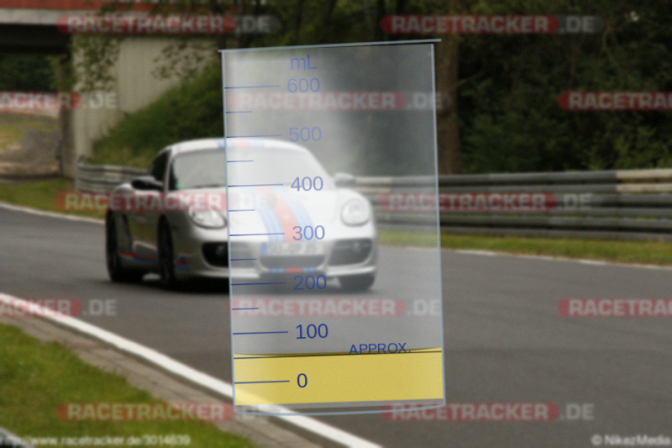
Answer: 50; mL
